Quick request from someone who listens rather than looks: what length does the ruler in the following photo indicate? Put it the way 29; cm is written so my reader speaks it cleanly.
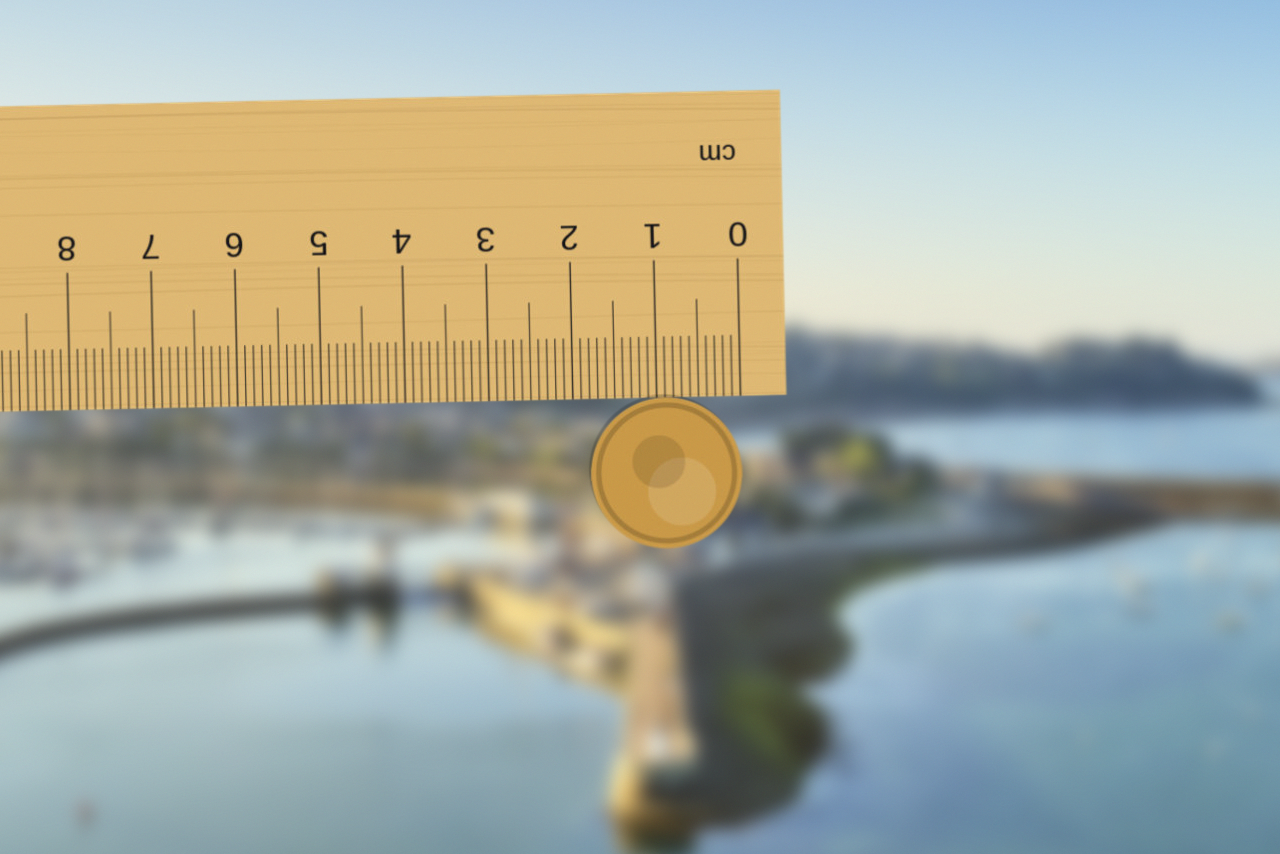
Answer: 1.8; cm
